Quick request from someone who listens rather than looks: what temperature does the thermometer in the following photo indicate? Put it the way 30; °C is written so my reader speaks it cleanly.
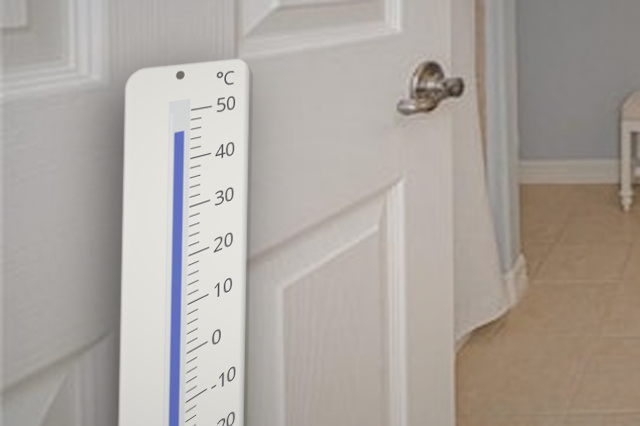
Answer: 46; °C
